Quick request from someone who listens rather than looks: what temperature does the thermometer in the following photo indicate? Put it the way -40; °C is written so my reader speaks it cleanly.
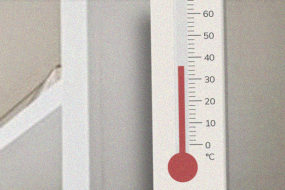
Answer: 36; °C
